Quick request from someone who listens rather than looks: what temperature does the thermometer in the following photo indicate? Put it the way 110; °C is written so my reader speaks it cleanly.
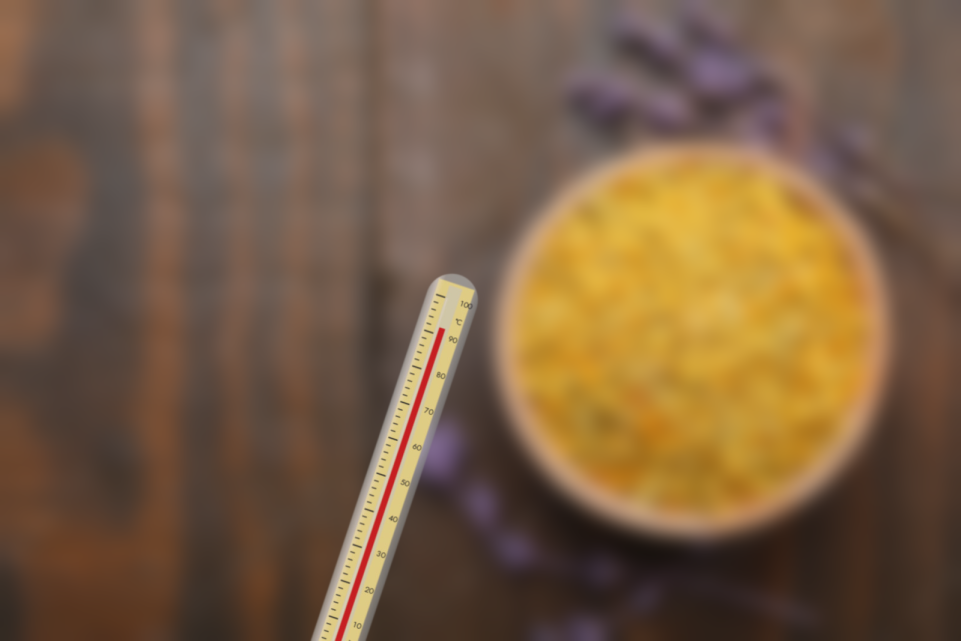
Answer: 92; °C
